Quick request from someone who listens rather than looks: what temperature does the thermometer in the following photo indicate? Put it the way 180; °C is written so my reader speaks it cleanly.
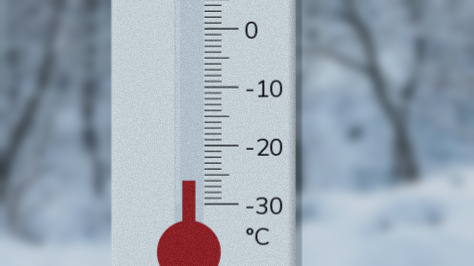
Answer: -26; °C
